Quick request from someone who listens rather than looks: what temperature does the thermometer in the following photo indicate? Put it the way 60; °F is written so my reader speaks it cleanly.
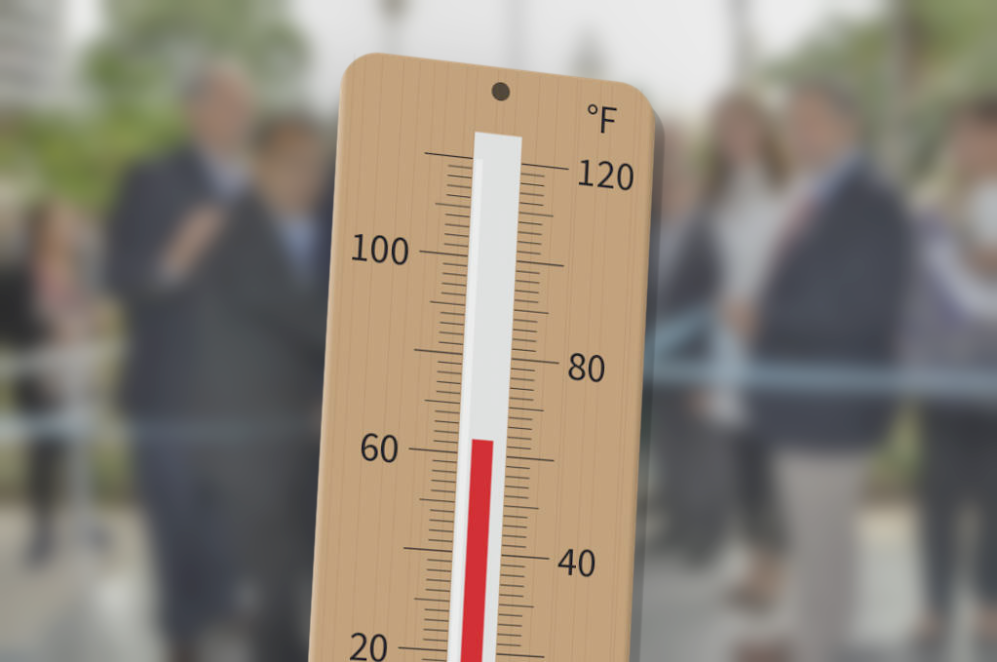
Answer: 63; °F
